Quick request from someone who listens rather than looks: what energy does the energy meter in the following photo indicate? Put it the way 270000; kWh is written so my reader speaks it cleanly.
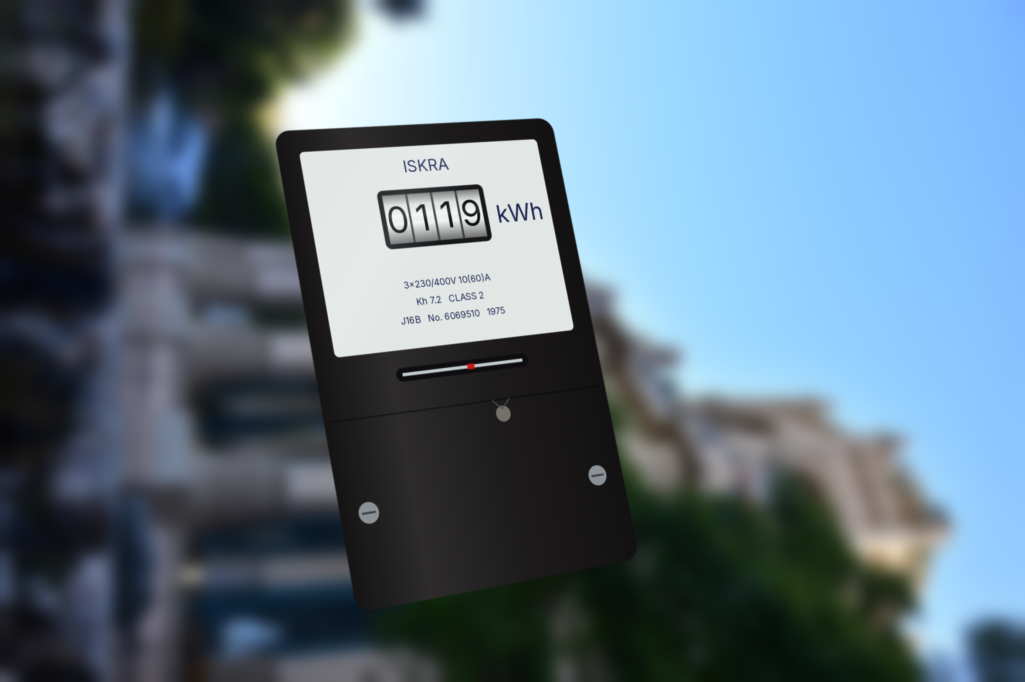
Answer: 119; kWh
